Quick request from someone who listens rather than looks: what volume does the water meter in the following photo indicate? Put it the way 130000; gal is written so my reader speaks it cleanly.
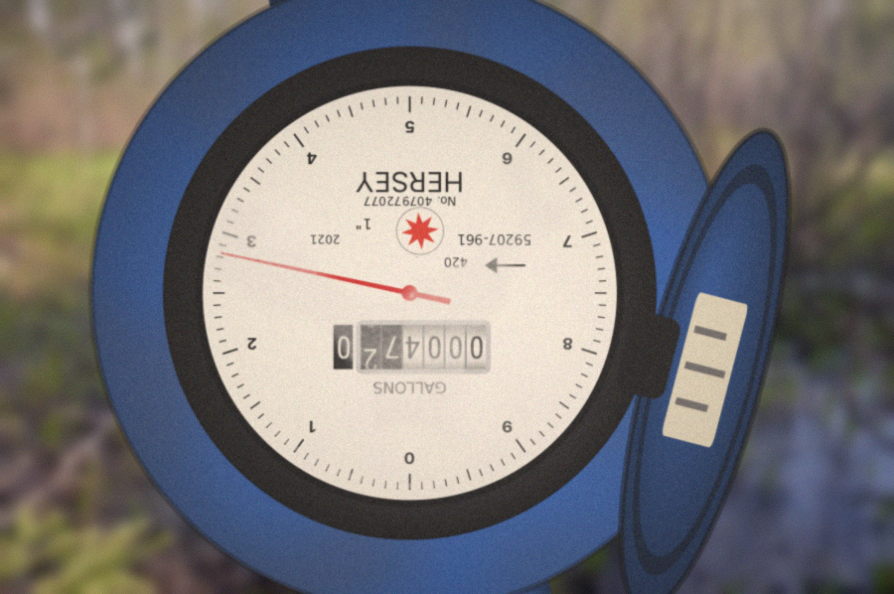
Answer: 4722.8; gal
